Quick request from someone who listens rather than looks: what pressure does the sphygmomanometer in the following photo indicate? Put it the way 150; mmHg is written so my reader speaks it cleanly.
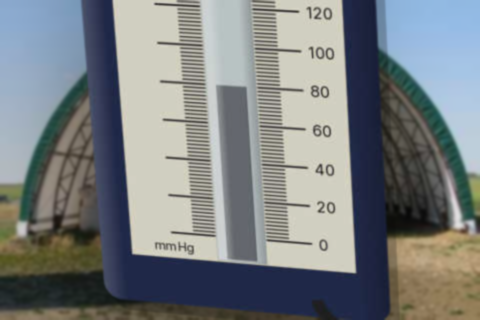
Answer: 80; mmHg
